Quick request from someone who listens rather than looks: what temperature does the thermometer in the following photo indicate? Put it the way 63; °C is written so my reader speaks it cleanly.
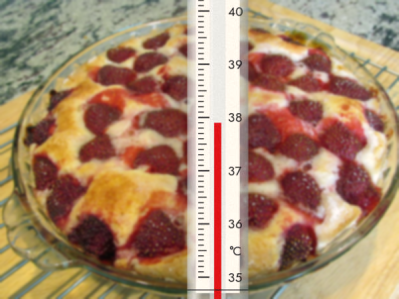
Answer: 37.9; °C
